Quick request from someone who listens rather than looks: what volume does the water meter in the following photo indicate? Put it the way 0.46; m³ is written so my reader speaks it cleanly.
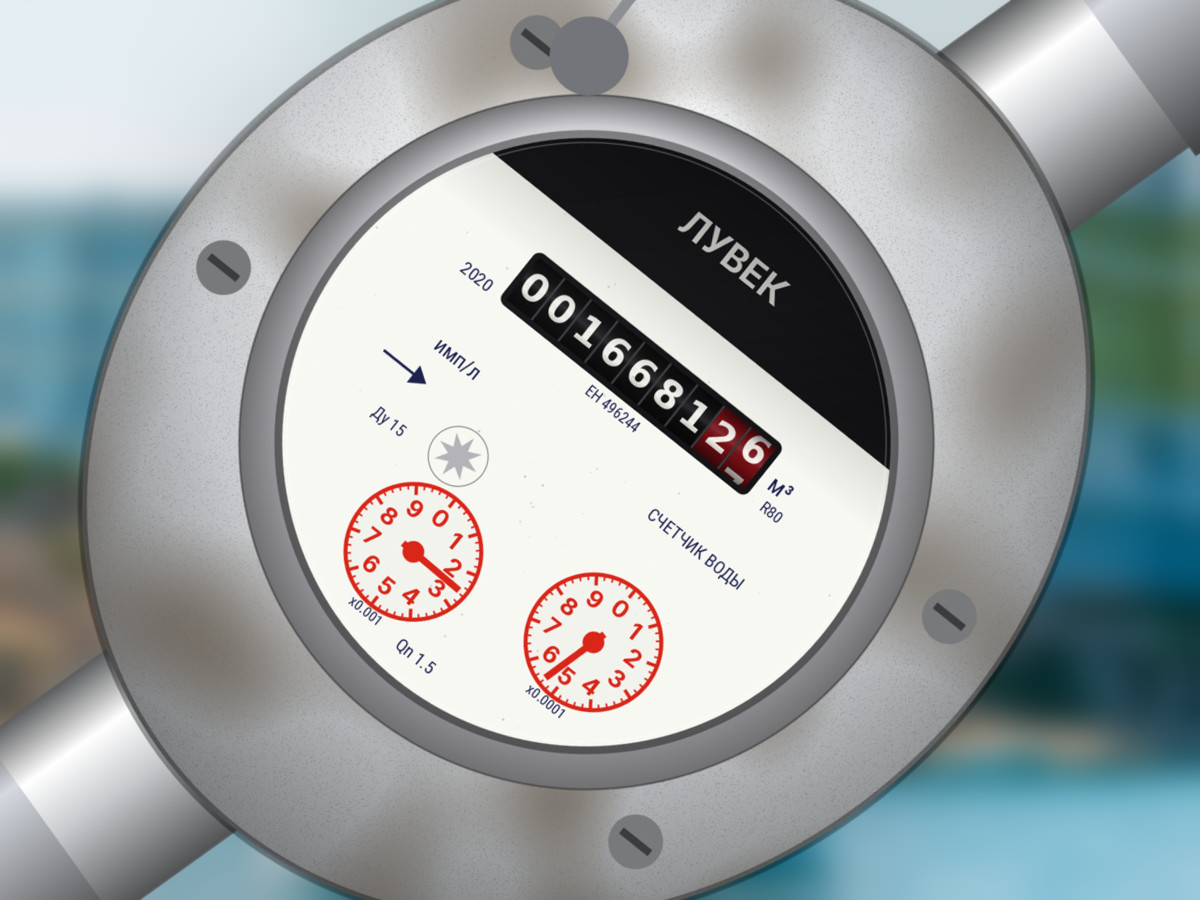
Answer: 16681.2625; m³
